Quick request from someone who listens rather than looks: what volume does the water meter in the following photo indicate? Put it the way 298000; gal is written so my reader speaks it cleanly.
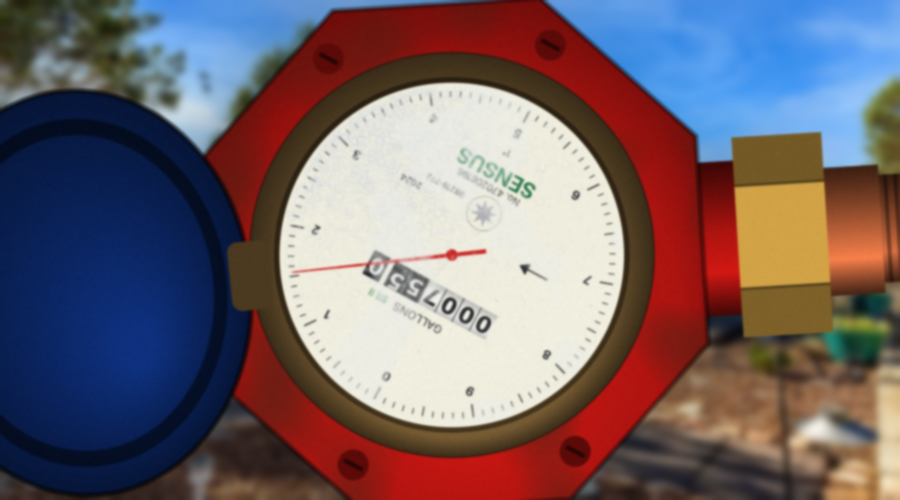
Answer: 7551.5; gal
